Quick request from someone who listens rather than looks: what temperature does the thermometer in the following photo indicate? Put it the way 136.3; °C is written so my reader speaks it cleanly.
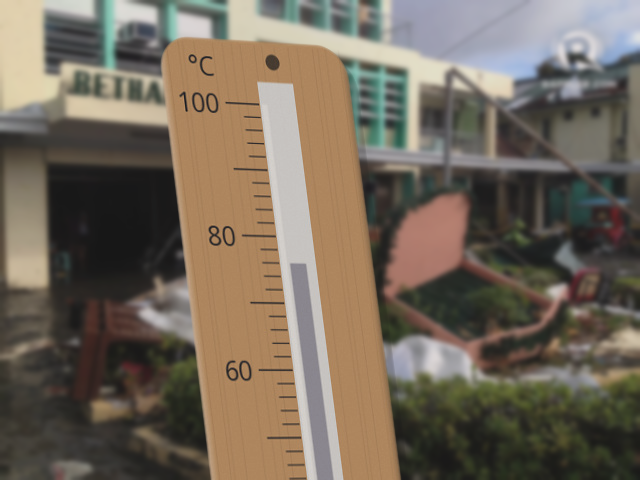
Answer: 76; °C
